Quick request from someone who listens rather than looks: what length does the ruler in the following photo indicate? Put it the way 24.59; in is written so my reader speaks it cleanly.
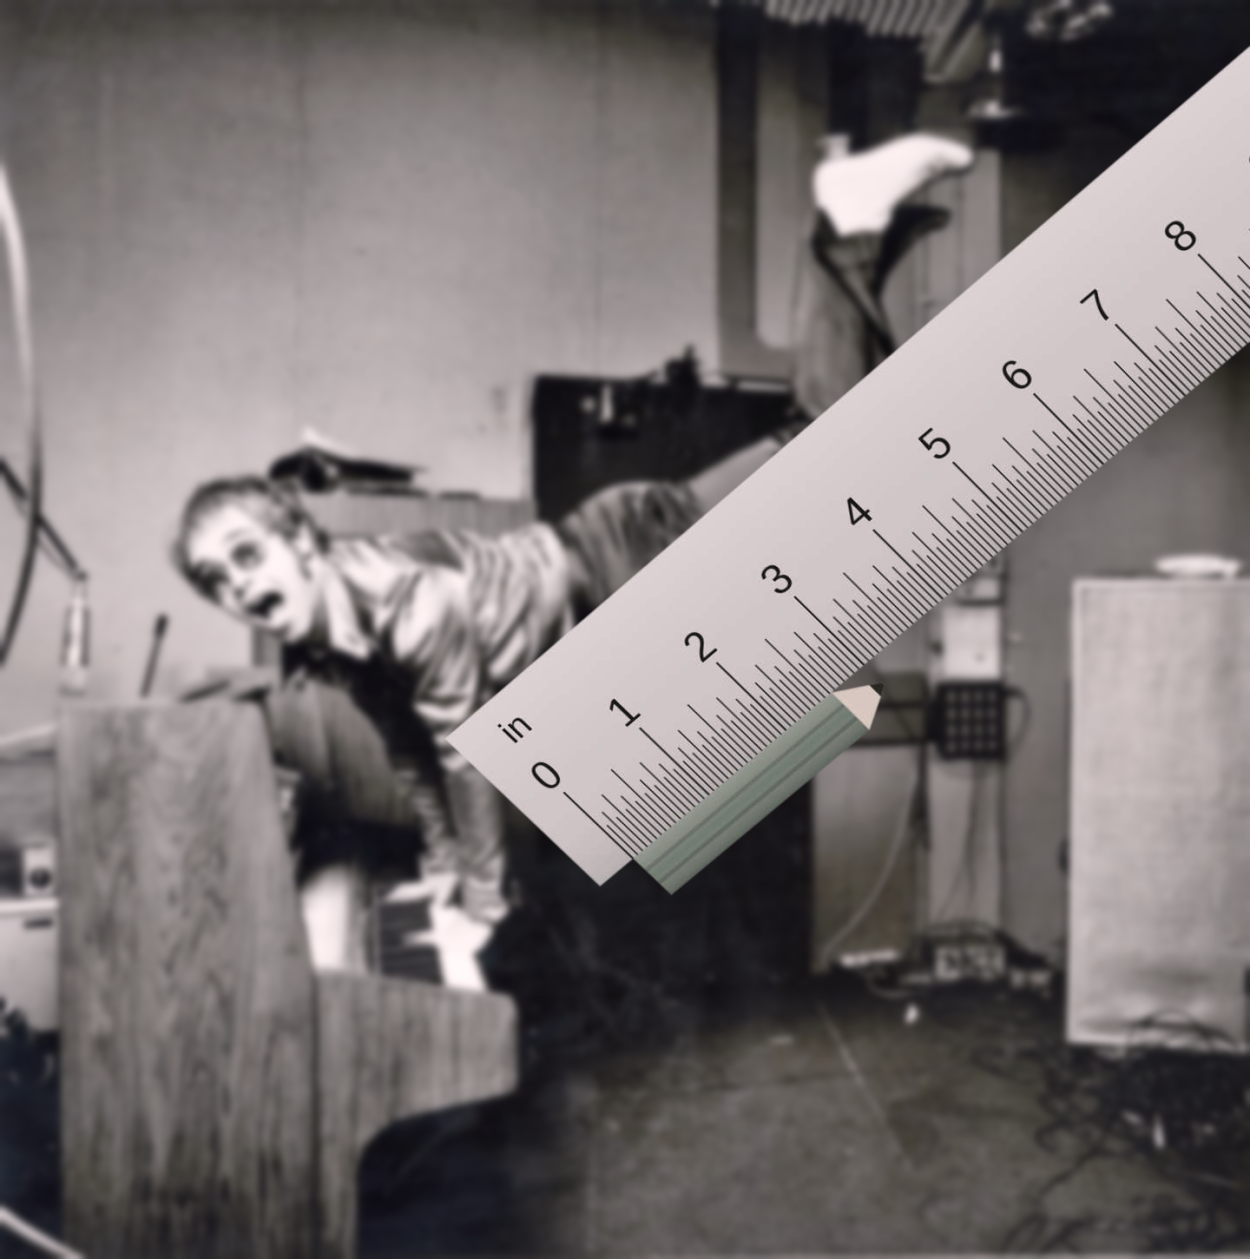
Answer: 3; in
